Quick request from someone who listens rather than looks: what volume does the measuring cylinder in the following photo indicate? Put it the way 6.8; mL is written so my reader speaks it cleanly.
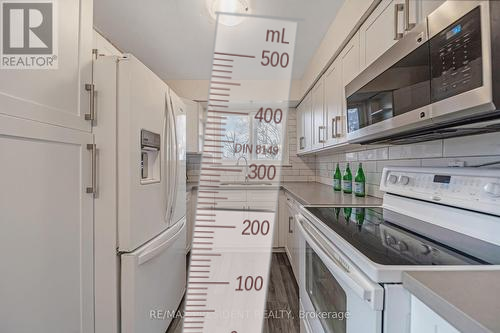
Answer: 230; mL
